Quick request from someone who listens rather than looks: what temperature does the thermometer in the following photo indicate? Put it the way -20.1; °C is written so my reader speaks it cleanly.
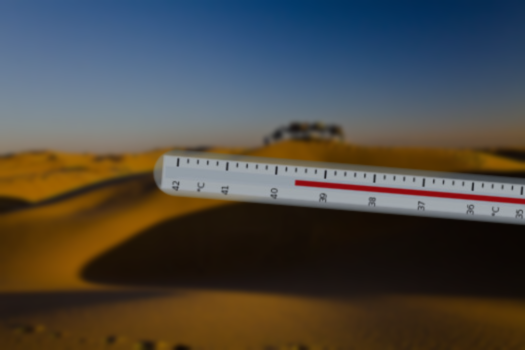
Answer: 39.6; °C
